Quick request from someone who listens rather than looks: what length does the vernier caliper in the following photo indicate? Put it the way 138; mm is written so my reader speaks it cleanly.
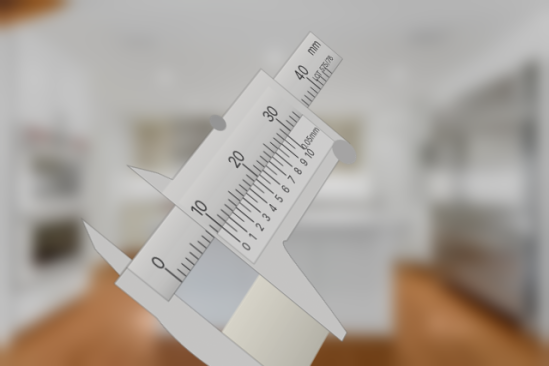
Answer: 10.0; mm
